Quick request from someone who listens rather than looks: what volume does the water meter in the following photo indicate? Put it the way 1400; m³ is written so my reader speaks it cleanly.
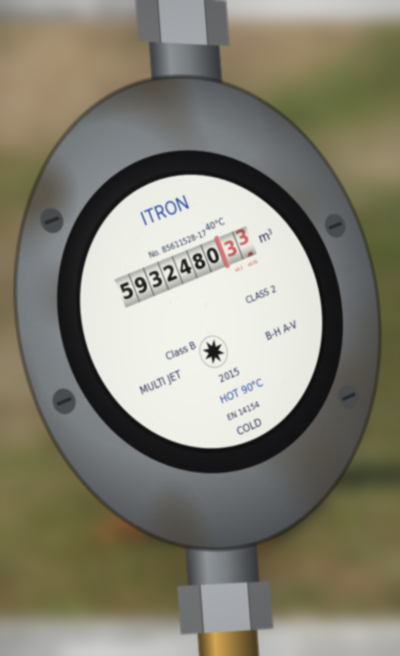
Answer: 5932480.33; m³
